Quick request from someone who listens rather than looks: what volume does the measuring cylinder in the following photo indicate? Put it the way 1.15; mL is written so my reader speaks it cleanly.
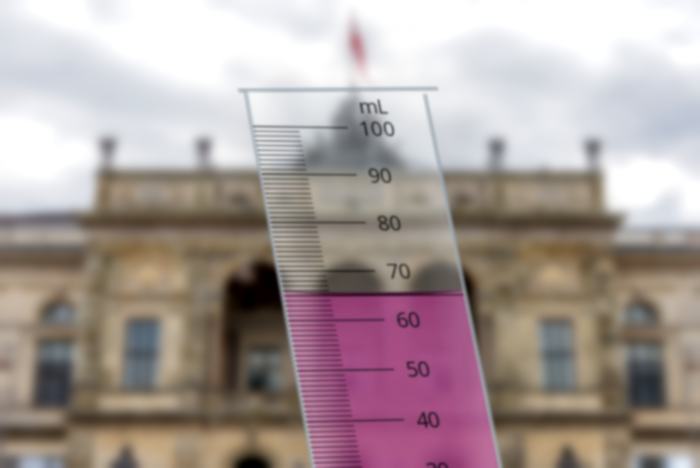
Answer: 65; mL
